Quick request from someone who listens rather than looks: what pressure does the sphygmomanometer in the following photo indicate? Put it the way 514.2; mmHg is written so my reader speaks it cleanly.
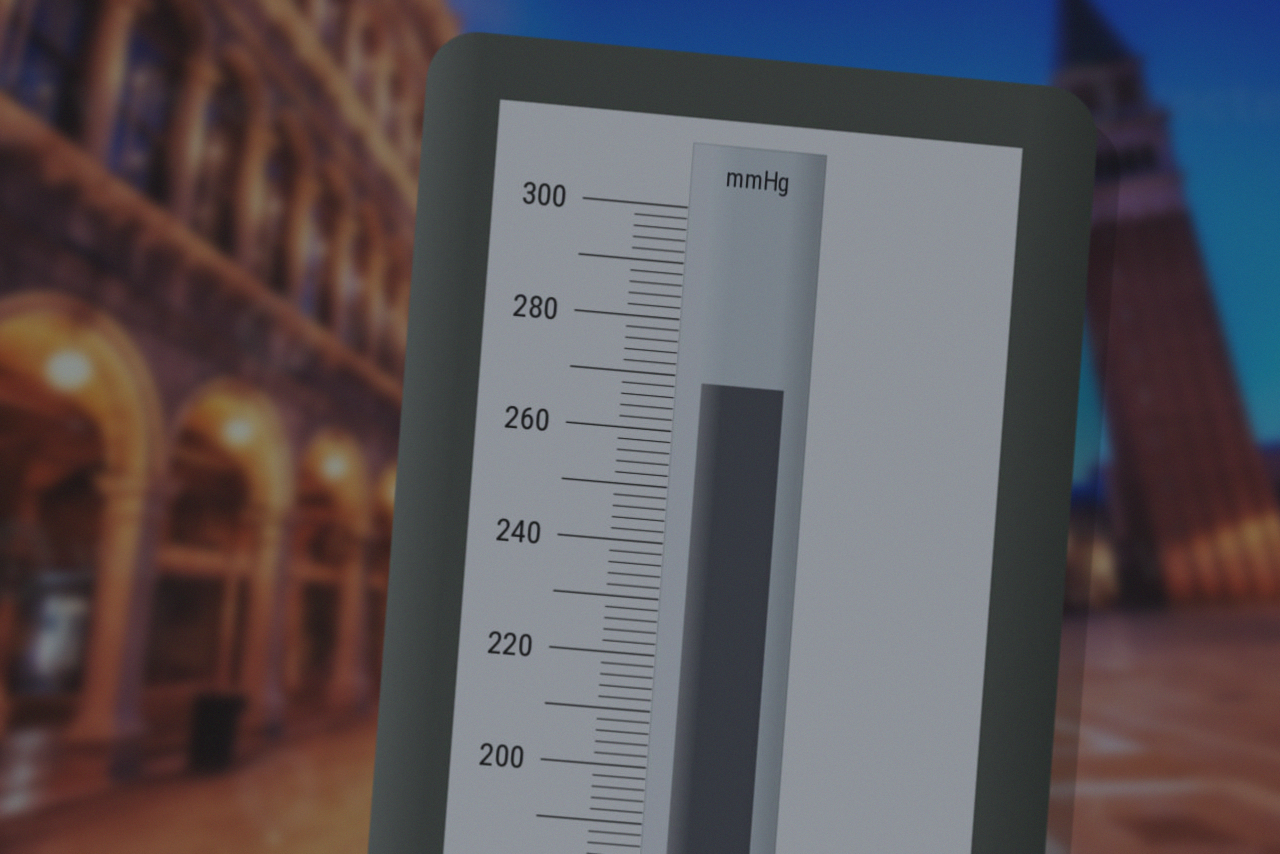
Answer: 269; mmHg
